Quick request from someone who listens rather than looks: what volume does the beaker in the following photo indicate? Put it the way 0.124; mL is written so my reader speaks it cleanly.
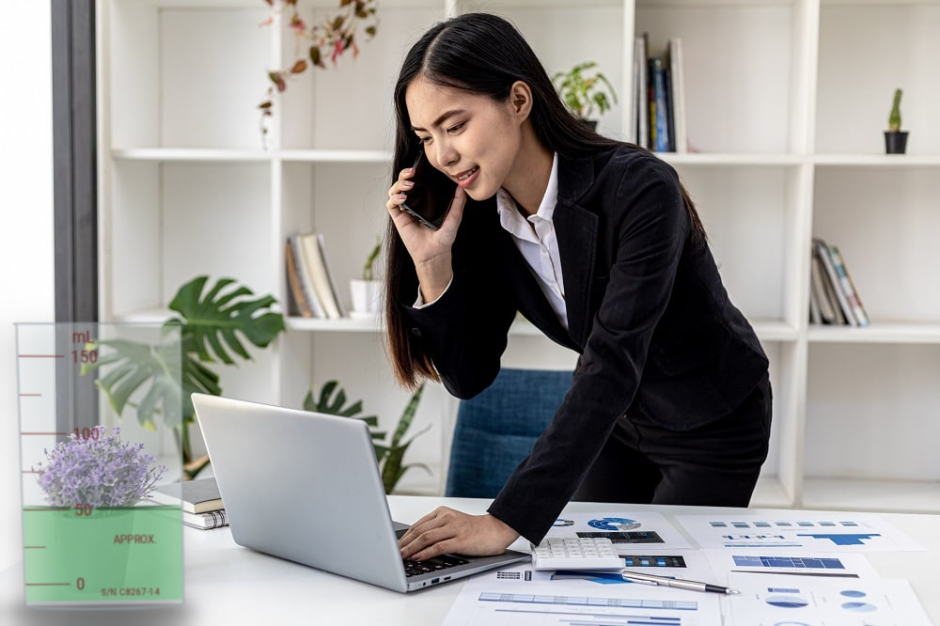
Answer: 50; mL
